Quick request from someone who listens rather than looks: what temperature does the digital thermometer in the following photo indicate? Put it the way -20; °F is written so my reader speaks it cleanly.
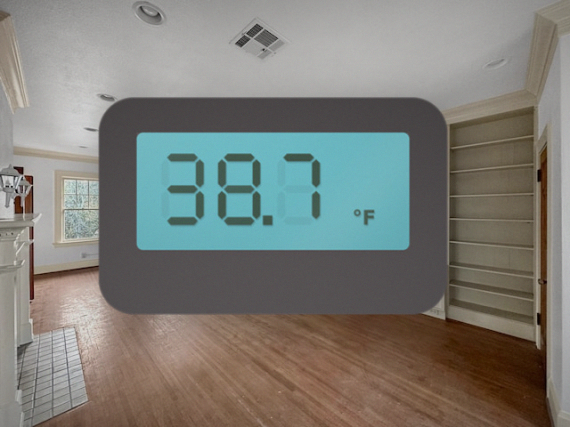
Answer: 38.7; °F
